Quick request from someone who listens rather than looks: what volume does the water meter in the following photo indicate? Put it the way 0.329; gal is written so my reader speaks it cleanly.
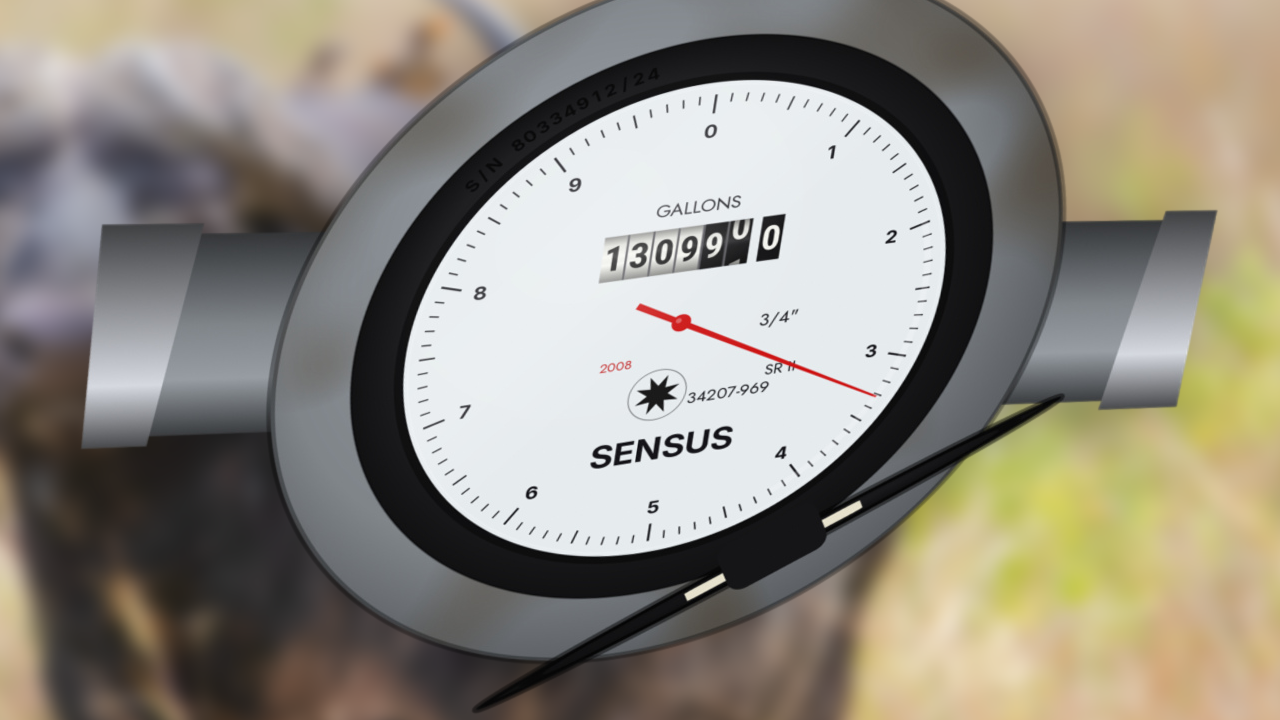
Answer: 1309903.3; gal
